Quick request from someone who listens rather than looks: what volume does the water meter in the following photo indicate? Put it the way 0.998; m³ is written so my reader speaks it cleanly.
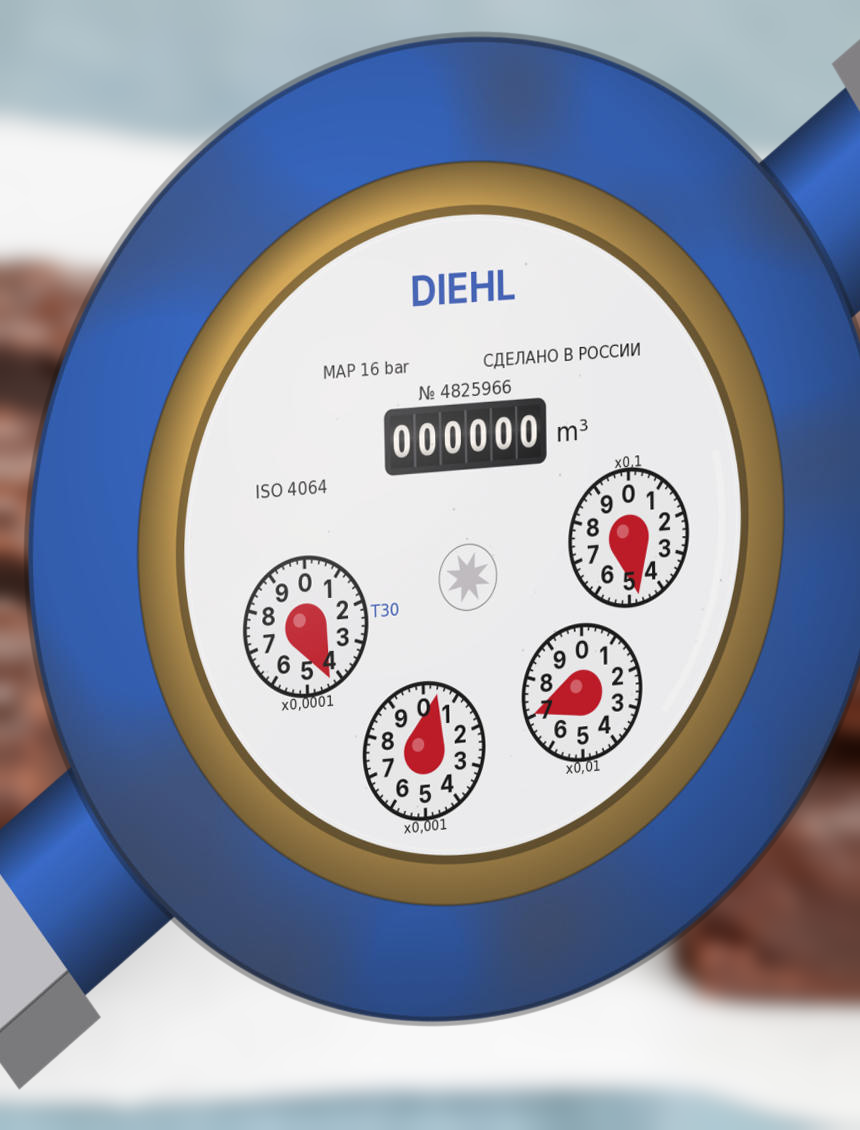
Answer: 0.4704; m³
